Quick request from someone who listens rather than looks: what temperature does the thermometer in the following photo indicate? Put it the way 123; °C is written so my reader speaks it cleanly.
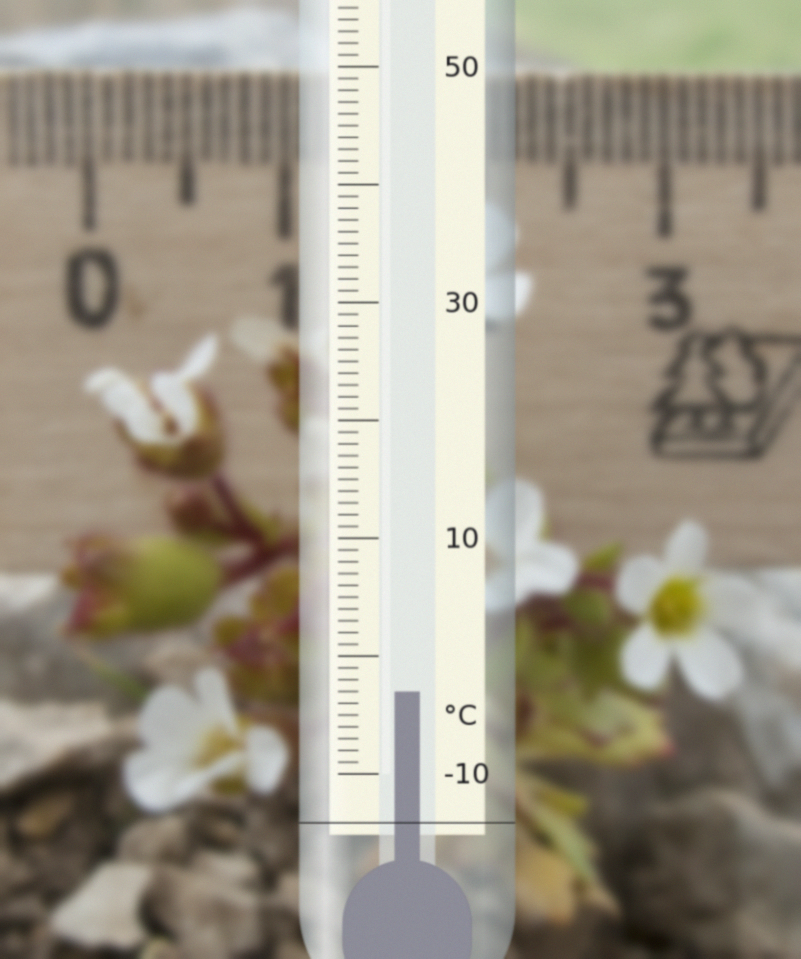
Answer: -3; °C
